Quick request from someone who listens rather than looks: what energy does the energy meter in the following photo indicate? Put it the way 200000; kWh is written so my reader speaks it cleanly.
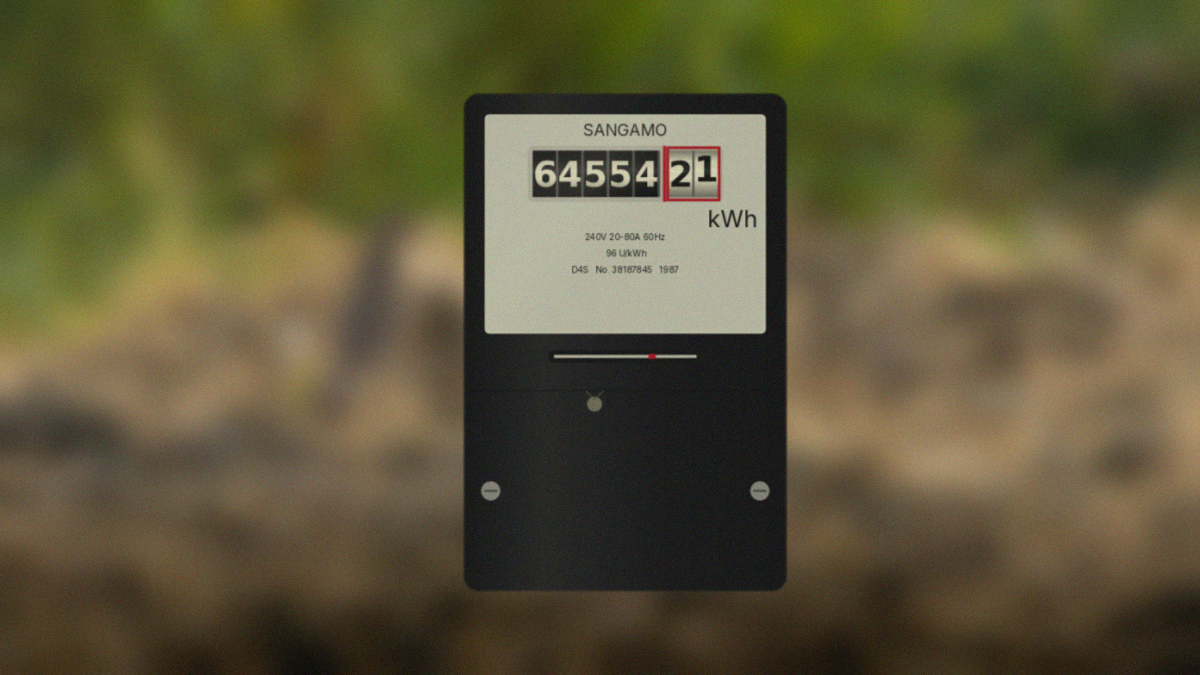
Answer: 64554.21; kWh
